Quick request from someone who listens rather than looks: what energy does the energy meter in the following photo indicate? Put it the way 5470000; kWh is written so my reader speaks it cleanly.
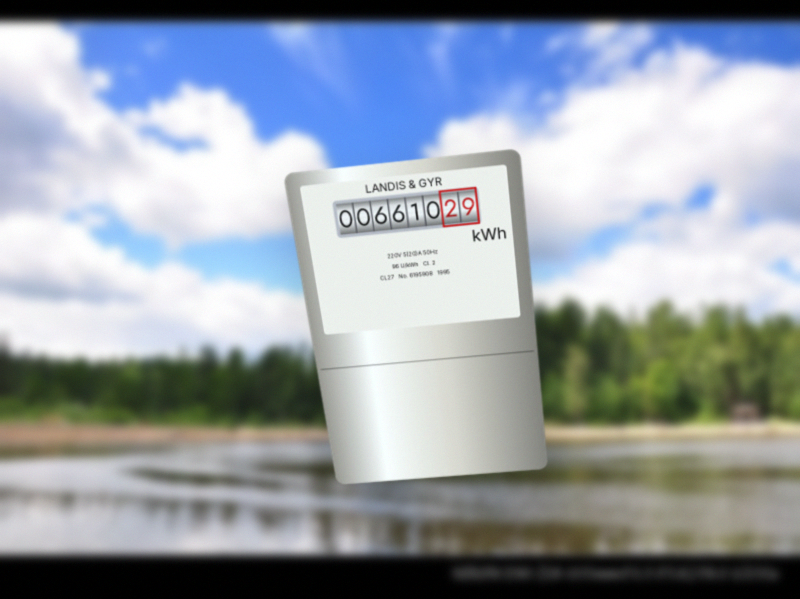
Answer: 6610.29; kWh
